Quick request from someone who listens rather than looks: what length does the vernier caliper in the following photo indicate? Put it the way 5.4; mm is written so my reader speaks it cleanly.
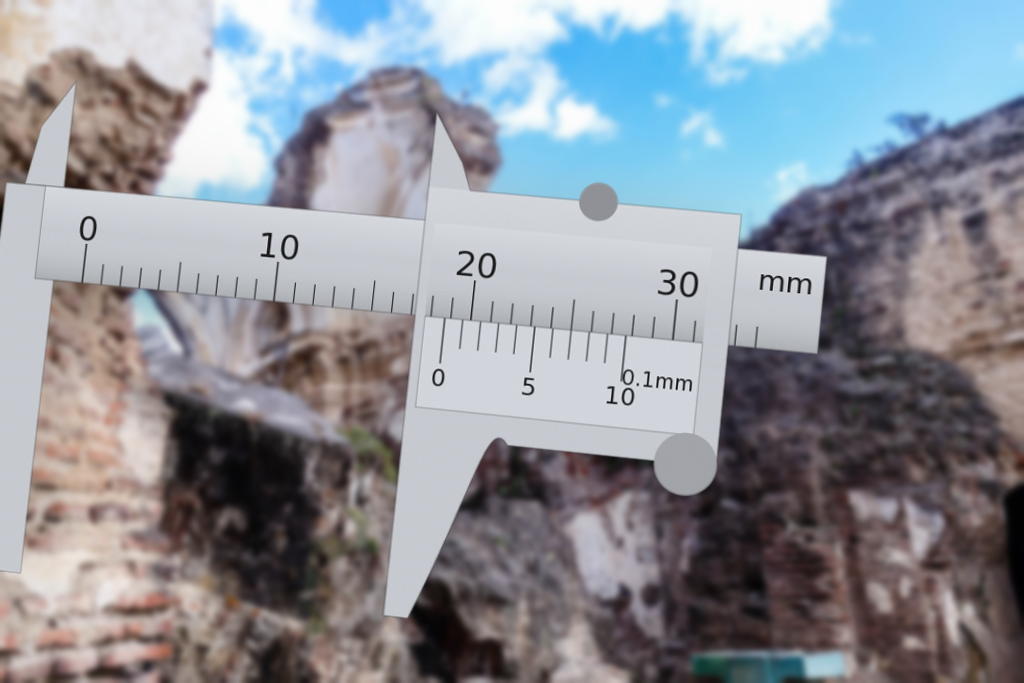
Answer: 18.7; mm
